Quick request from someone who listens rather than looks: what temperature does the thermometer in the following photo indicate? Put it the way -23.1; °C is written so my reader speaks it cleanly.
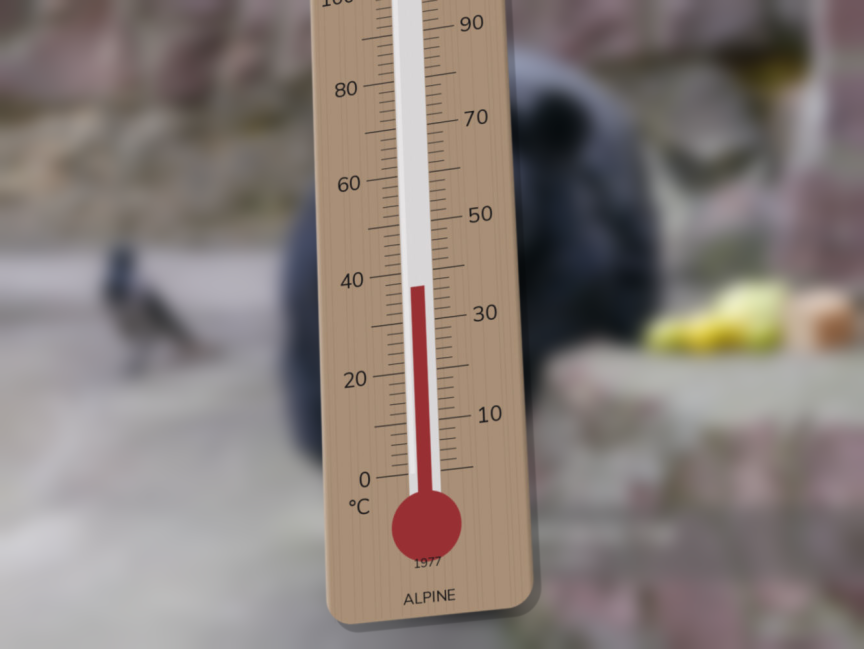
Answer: 37; °C
